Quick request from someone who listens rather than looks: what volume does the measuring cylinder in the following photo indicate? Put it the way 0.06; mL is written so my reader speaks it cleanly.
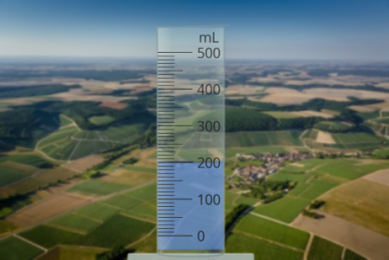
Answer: 200; mL
